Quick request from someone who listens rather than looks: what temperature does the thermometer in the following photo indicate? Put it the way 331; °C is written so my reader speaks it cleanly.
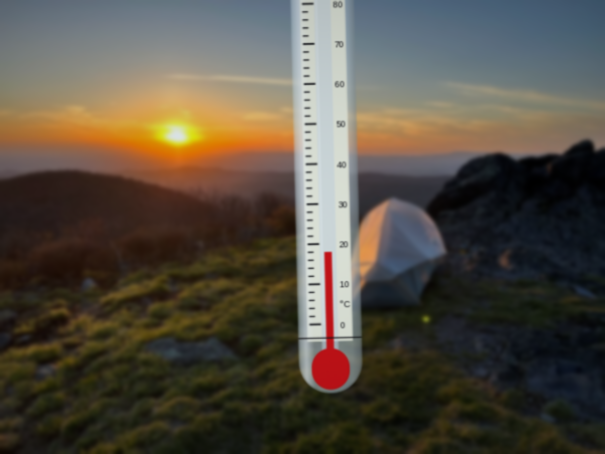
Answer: 18; °C
